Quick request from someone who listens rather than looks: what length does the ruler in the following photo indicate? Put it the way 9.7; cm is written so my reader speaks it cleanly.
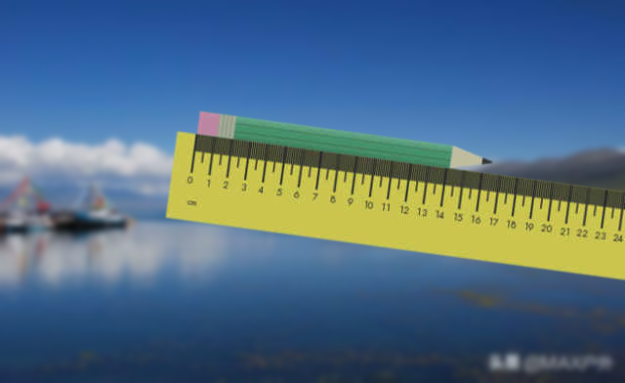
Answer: 16.5; cm
